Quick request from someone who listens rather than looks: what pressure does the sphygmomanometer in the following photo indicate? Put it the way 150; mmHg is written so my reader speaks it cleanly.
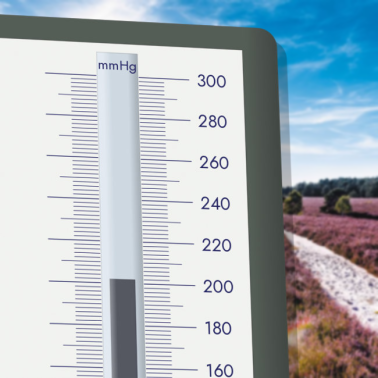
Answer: 202; mmHg
